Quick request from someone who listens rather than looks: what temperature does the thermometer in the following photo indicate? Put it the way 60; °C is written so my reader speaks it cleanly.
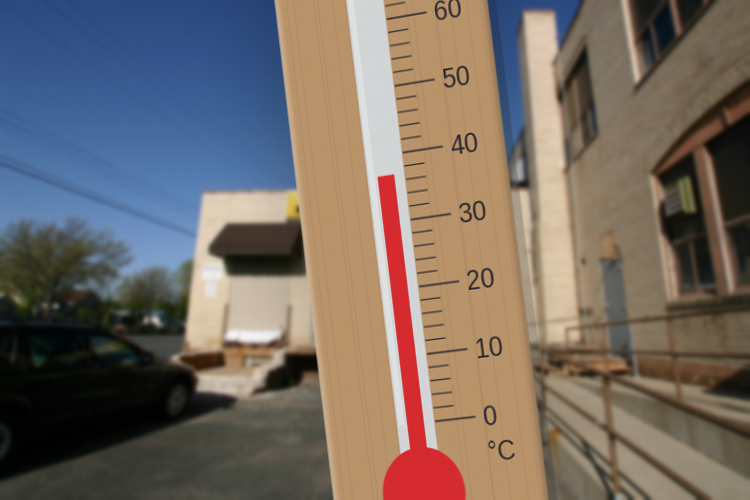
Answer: 37; °C
